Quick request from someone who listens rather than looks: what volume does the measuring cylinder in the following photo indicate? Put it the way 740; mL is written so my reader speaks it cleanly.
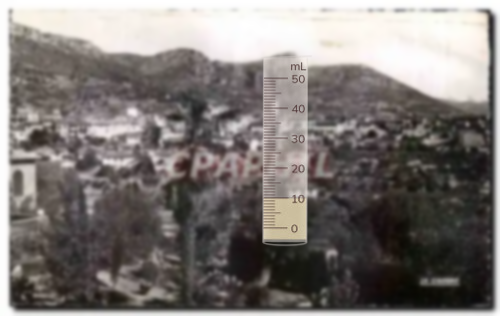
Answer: 10; mL
